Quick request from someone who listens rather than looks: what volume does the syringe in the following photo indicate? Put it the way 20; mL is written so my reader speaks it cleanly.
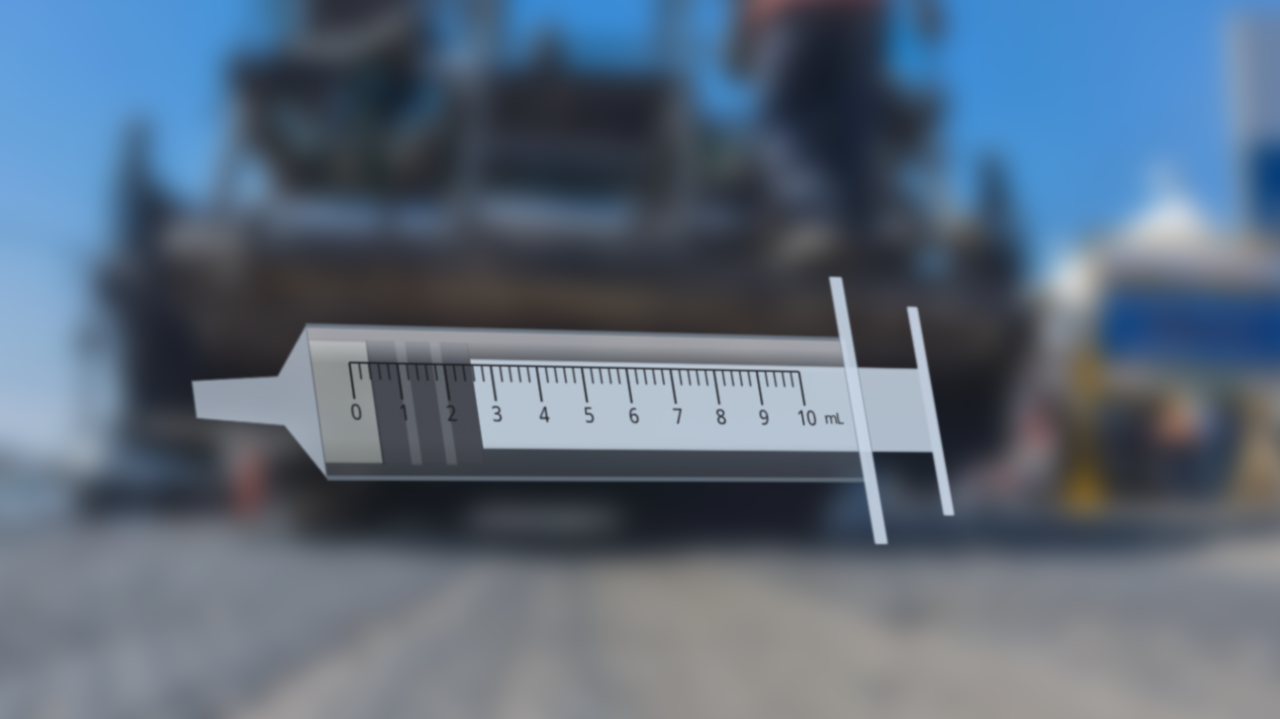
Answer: 0.4; mL
